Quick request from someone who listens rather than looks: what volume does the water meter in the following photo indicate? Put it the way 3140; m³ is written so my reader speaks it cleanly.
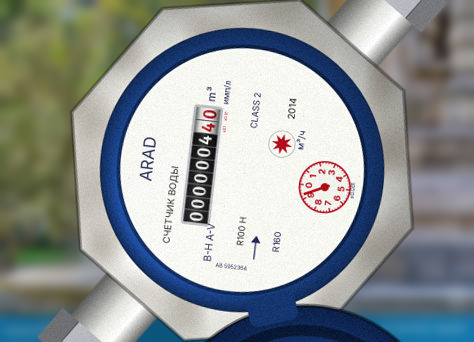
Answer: 4.399; m³
